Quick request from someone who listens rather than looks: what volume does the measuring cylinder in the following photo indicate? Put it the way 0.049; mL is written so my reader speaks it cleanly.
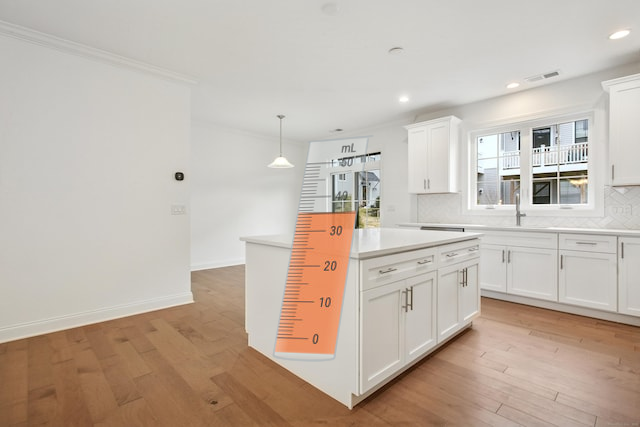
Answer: 35; mL
